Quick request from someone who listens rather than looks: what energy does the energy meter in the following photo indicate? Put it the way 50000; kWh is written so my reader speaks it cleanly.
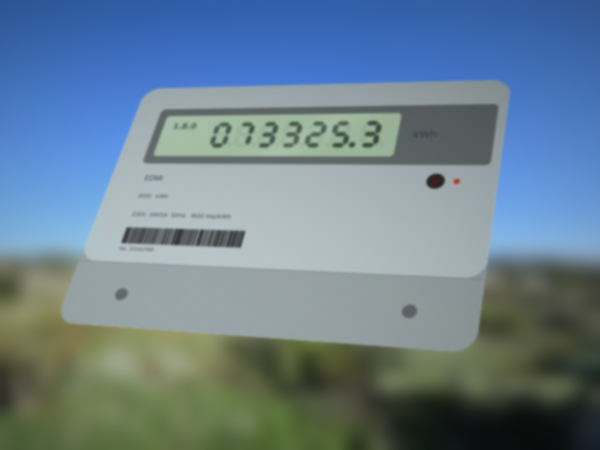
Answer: 73325.3; kWh
